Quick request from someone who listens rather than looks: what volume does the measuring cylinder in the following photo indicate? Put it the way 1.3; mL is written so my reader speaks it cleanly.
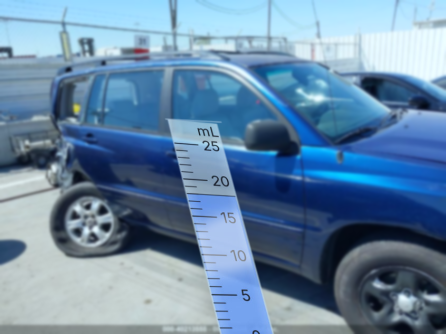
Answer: 18; mL
